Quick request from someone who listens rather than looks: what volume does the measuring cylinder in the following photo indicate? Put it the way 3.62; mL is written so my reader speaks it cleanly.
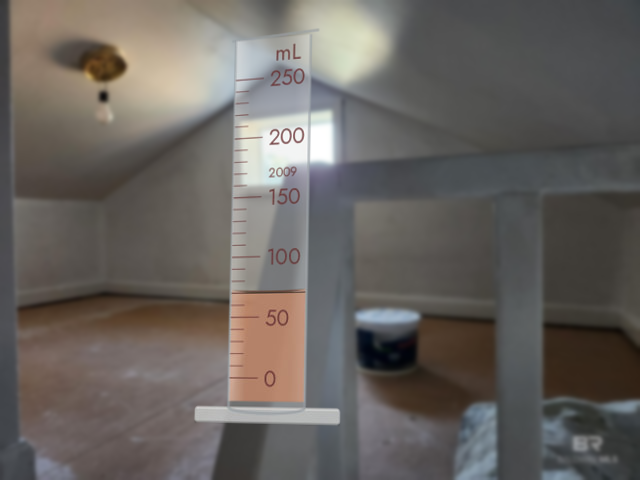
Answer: 70; mL
